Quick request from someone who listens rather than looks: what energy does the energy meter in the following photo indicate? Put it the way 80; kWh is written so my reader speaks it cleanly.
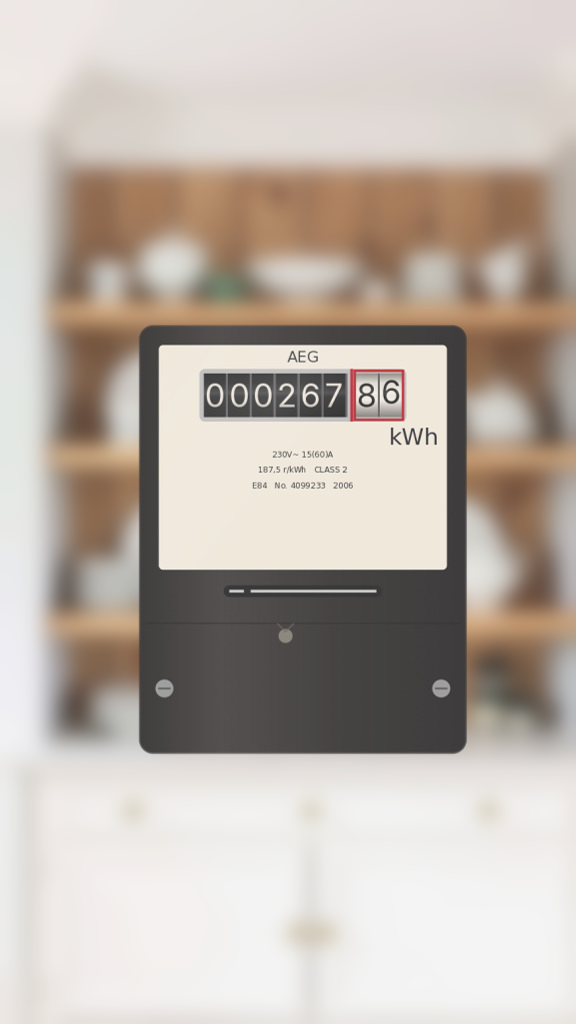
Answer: 267.86; kWh
